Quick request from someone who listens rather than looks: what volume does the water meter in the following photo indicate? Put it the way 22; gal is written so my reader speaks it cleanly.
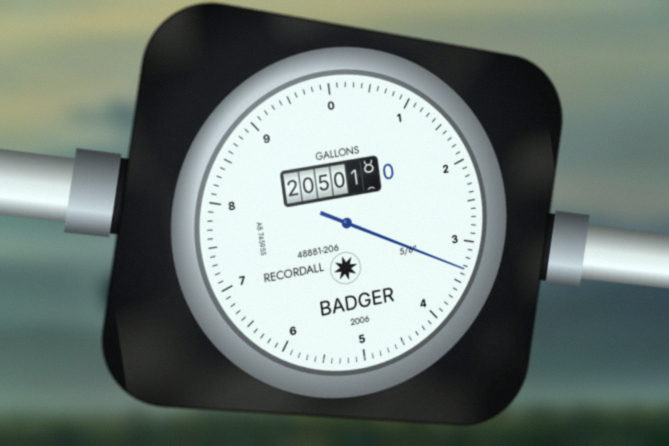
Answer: 2050183.3; gal
